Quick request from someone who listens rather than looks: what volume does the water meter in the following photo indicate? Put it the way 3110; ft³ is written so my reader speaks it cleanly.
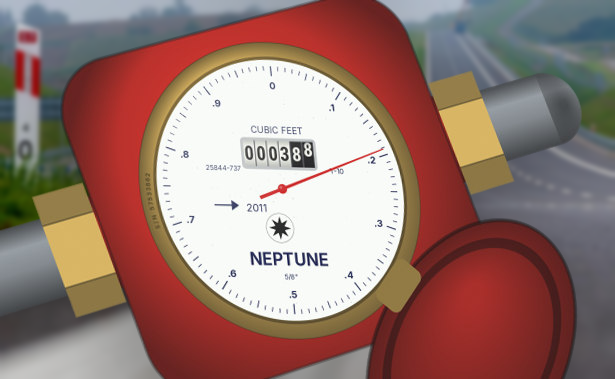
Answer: 388.19; ft³
